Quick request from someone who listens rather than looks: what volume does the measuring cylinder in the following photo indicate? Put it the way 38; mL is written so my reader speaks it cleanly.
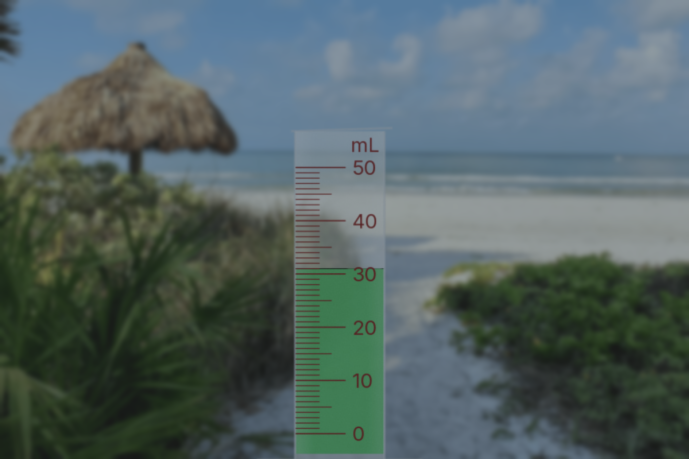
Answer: 31; mL
